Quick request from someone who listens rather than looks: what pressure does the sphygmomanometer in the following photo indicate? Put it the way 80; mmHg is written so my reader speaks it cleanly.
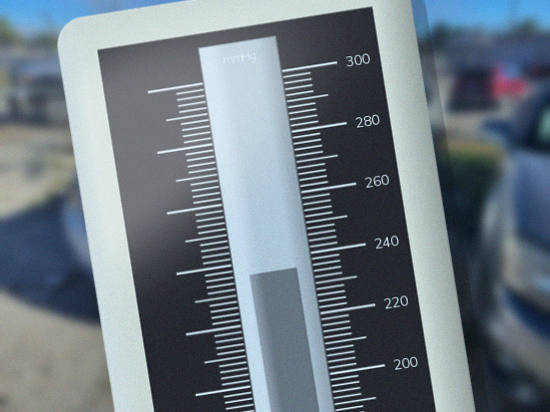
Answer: 236; mmHg
